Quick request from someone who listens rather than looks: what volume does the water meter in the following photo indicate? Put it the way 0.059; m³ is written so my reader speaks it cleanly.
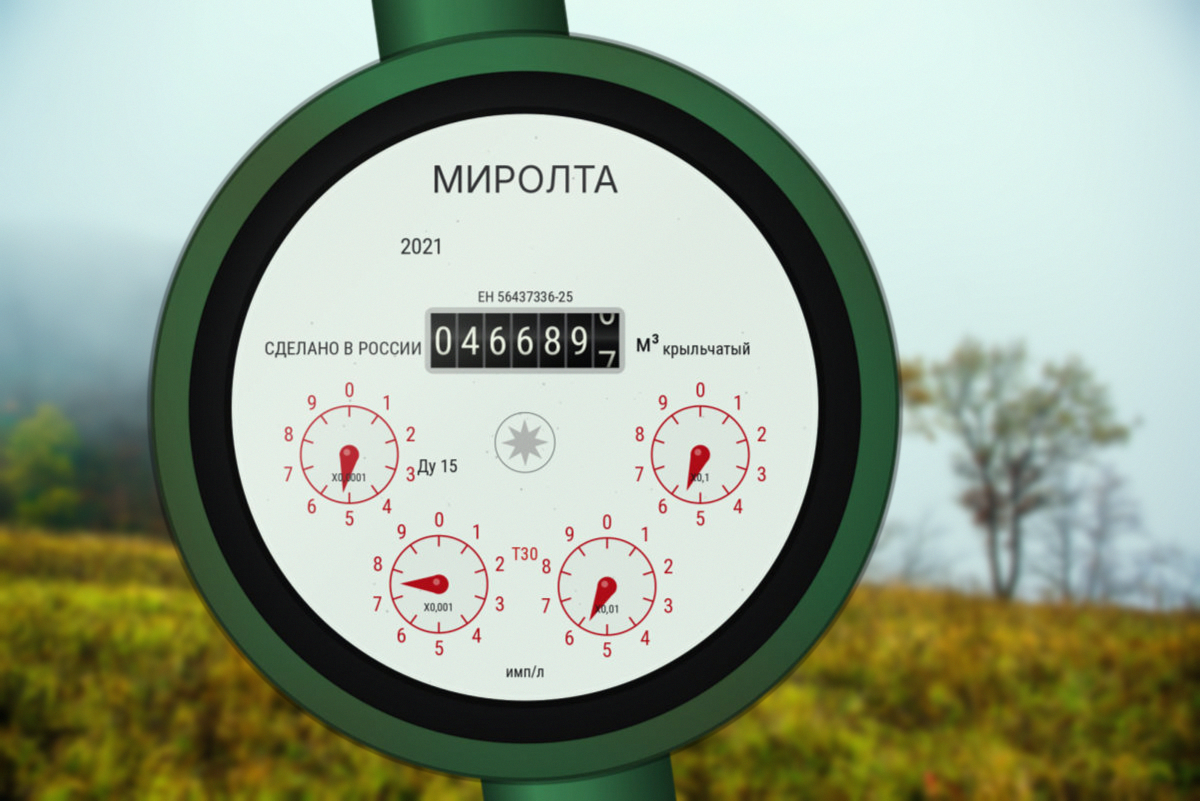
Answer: 466896.5575; m³
